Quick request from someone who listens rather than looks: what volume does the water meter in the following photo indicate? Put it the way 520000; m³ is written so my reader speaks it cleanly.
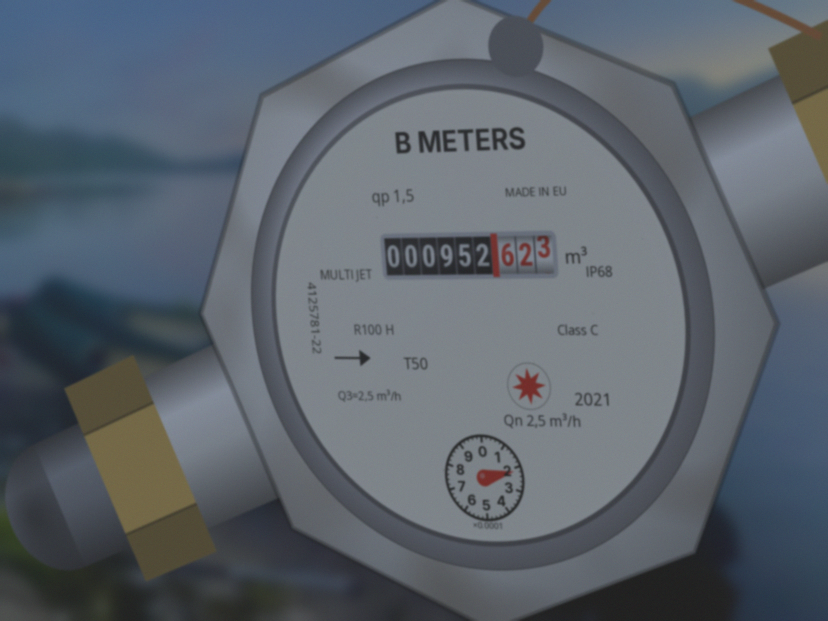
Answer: 952.6232; m³
